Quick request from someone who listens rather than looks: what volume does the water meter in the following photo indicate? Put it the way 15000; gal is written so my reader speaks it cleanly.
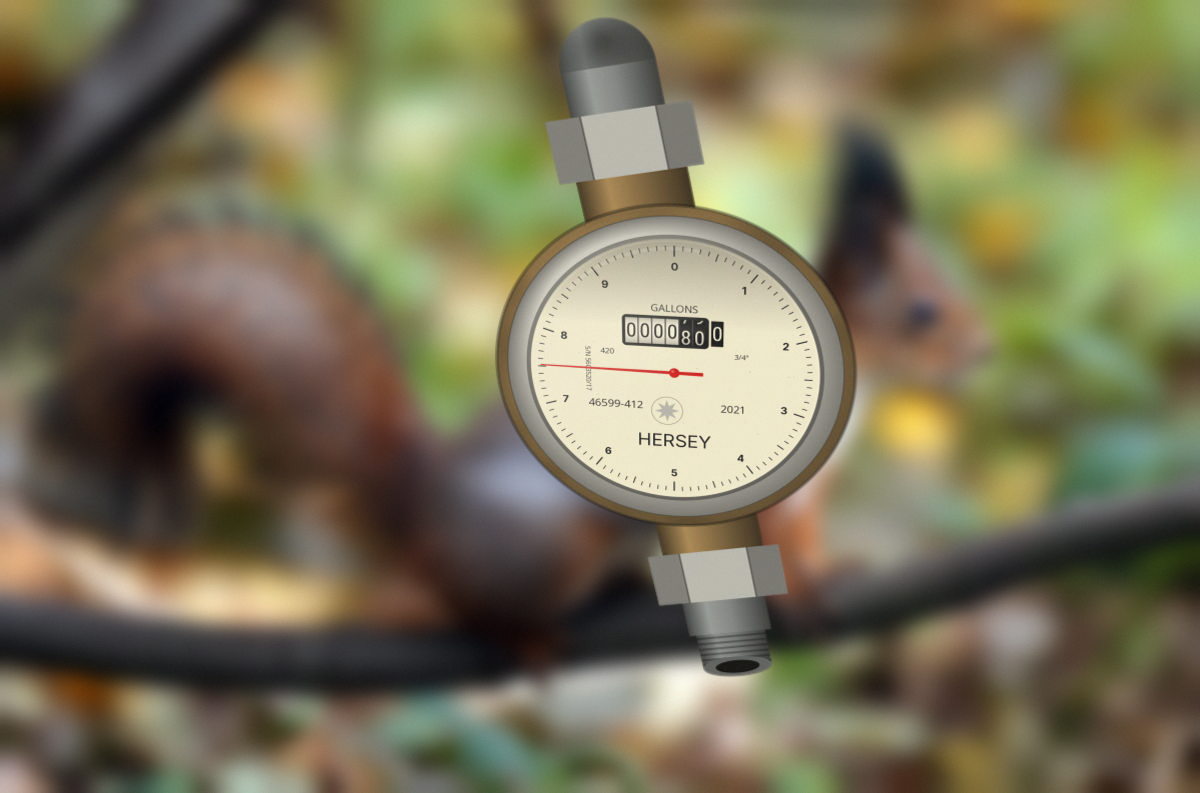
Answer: 797.5; gal
